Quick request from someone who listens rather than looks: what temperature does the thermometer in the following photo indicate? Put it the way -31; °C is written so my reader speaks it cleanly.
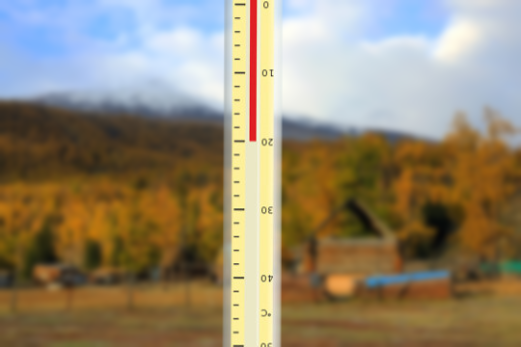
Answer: 20; °C
